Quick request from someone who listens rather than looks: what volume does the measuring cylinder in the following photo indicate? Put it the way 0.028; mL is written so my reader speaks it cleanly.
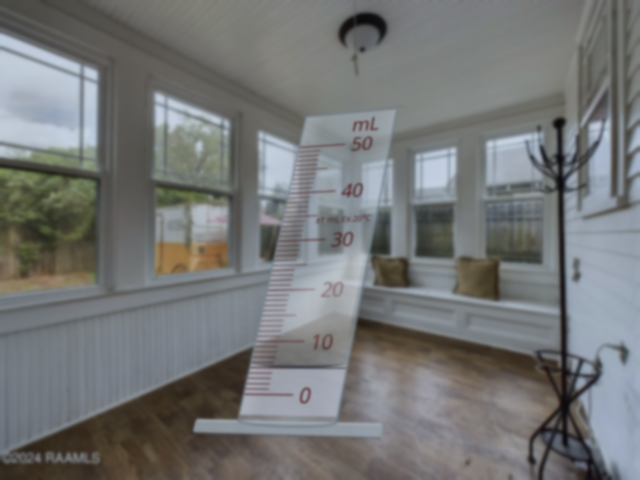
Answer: 5; mL
